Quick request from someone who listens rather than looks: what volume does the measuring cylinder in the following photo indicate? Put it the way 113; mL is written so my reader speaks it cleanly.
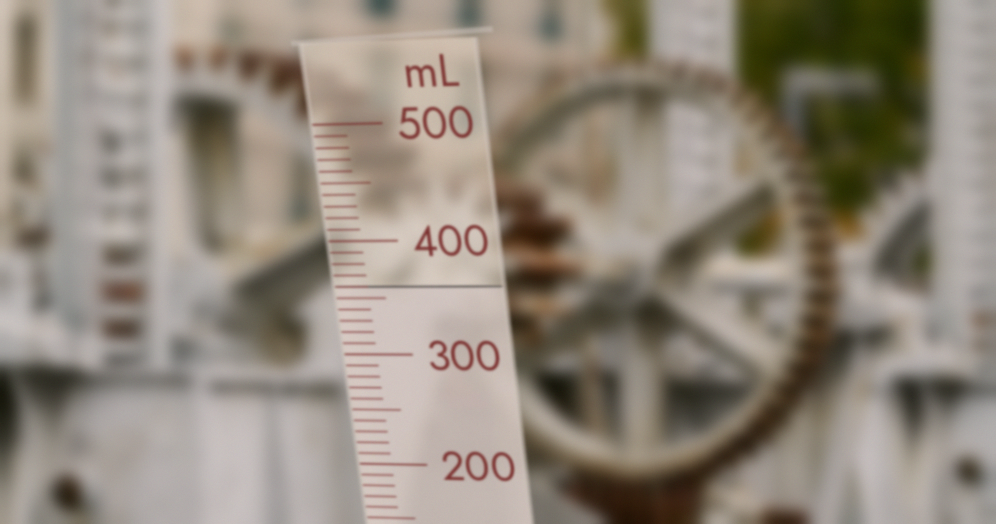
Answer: 360; mL
